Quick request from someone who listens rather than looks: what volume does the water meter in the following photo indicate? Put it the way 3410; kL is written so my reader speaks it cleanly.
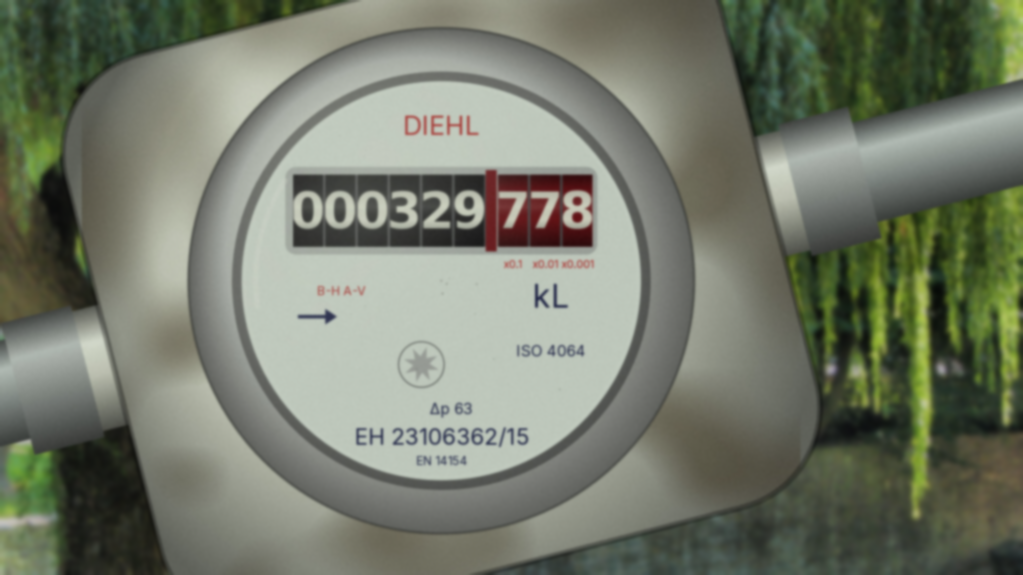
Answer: 329.778; kL
